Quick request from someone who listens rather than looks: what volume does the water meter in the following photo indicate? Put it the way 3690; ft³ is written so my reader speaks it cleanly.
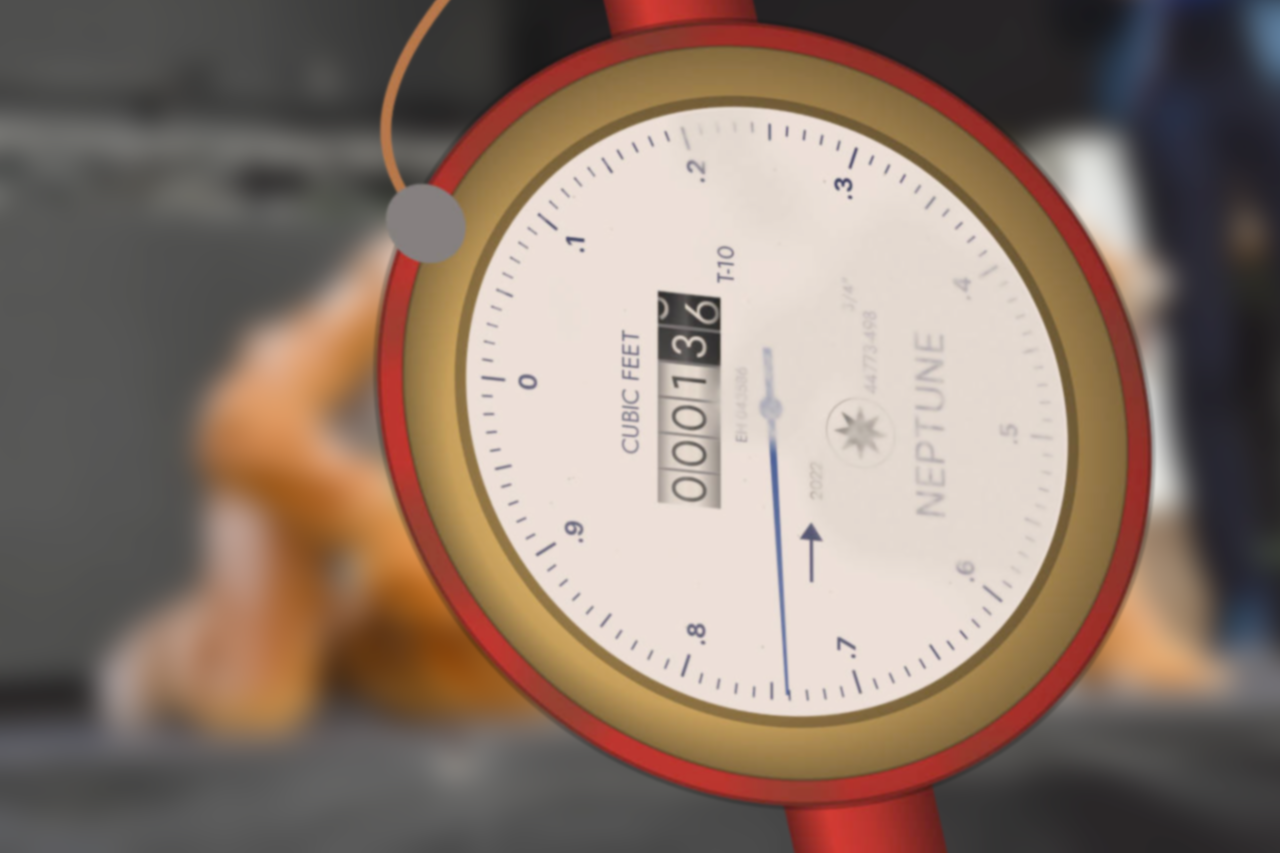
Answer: 135.74; ft³
